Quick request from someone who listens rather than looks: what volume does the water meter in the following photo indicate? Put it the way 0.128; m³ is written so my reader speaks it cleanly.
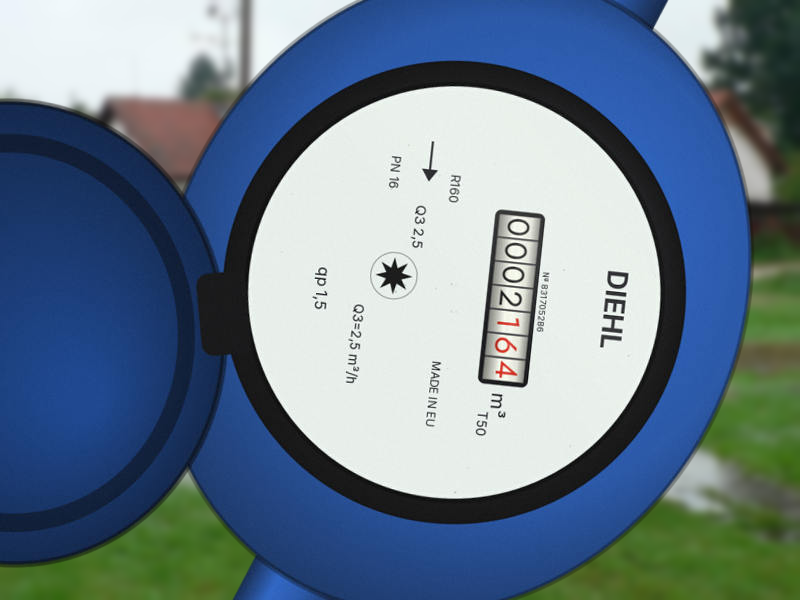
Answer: 2.164; m³
